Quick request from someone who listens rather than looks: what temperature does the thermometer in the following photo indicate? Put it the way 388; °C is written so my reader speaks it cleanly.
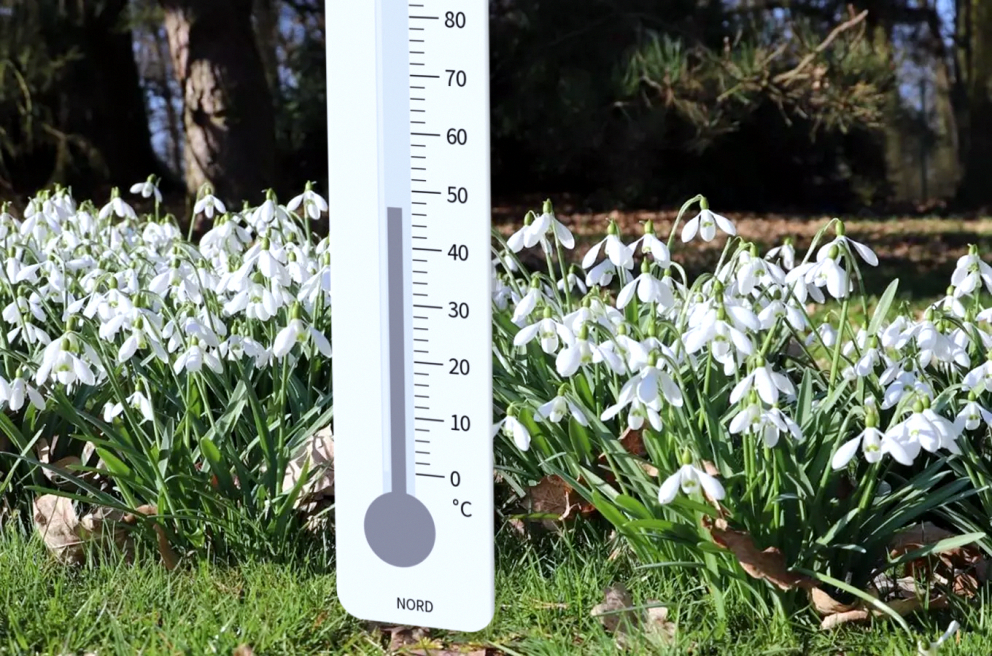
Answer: 47; °C
